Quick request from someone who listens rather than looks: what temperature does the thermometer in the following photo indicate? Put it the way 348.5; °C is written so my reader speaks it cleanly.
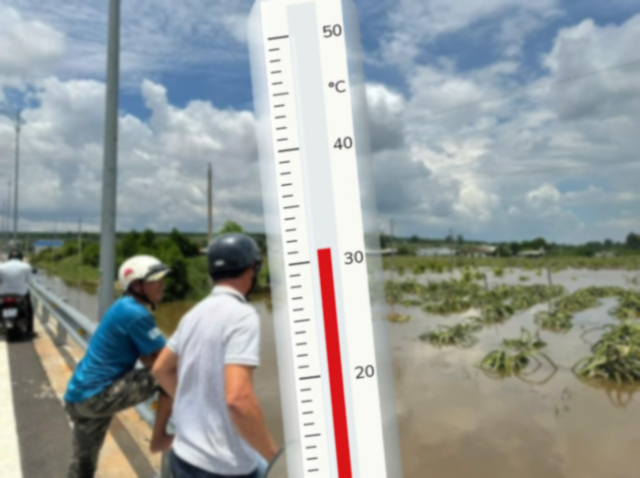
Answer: 31; °C
